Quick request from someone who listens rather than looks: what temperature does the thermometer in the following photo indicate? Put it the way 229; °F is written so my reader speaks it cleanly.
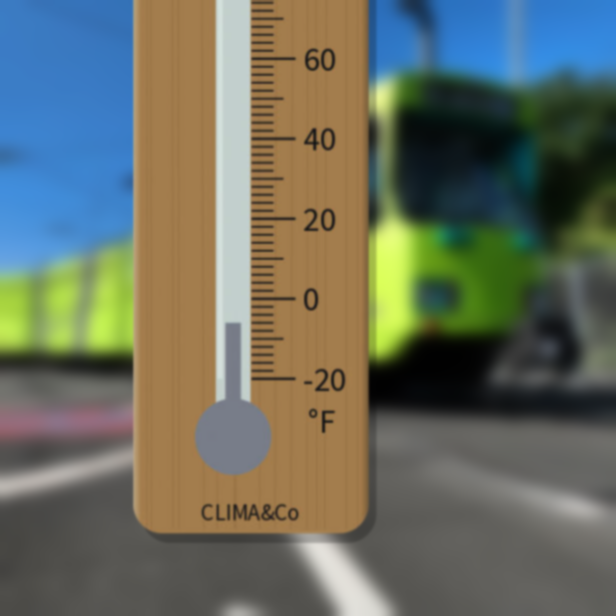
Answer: -6; °F
